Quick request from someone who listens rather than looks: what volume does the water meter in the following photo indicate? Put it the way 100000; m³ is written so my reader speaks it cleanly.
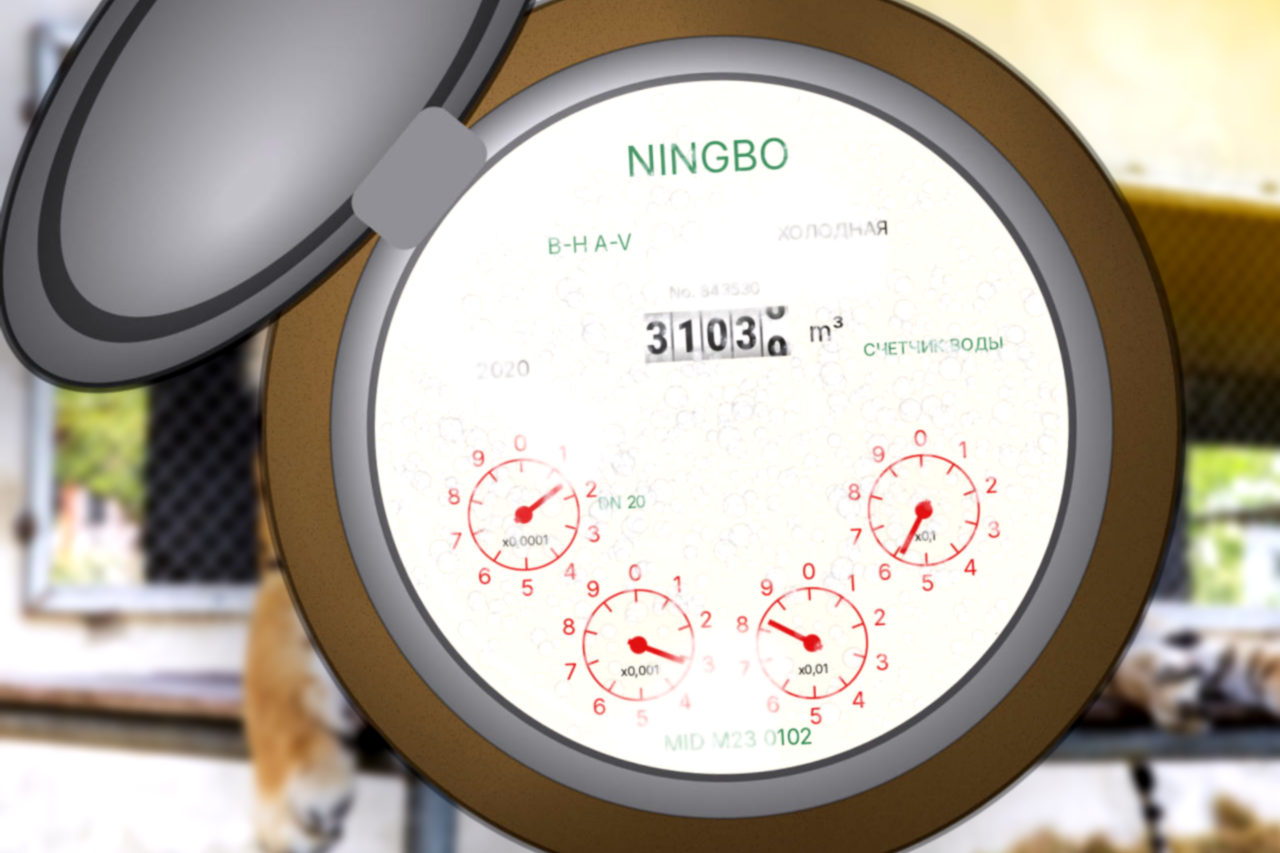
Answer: 31038.5831; m³
